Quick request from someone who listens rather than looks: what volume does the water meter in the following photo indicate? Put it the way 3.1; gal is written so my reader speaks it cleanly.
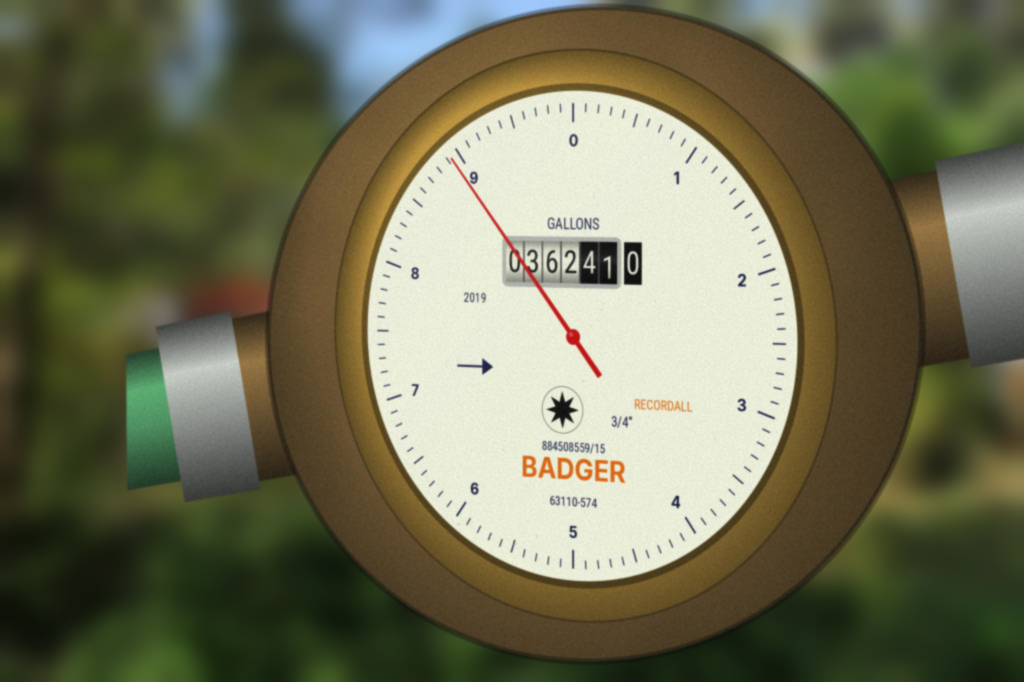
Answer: 362408.9; gal
